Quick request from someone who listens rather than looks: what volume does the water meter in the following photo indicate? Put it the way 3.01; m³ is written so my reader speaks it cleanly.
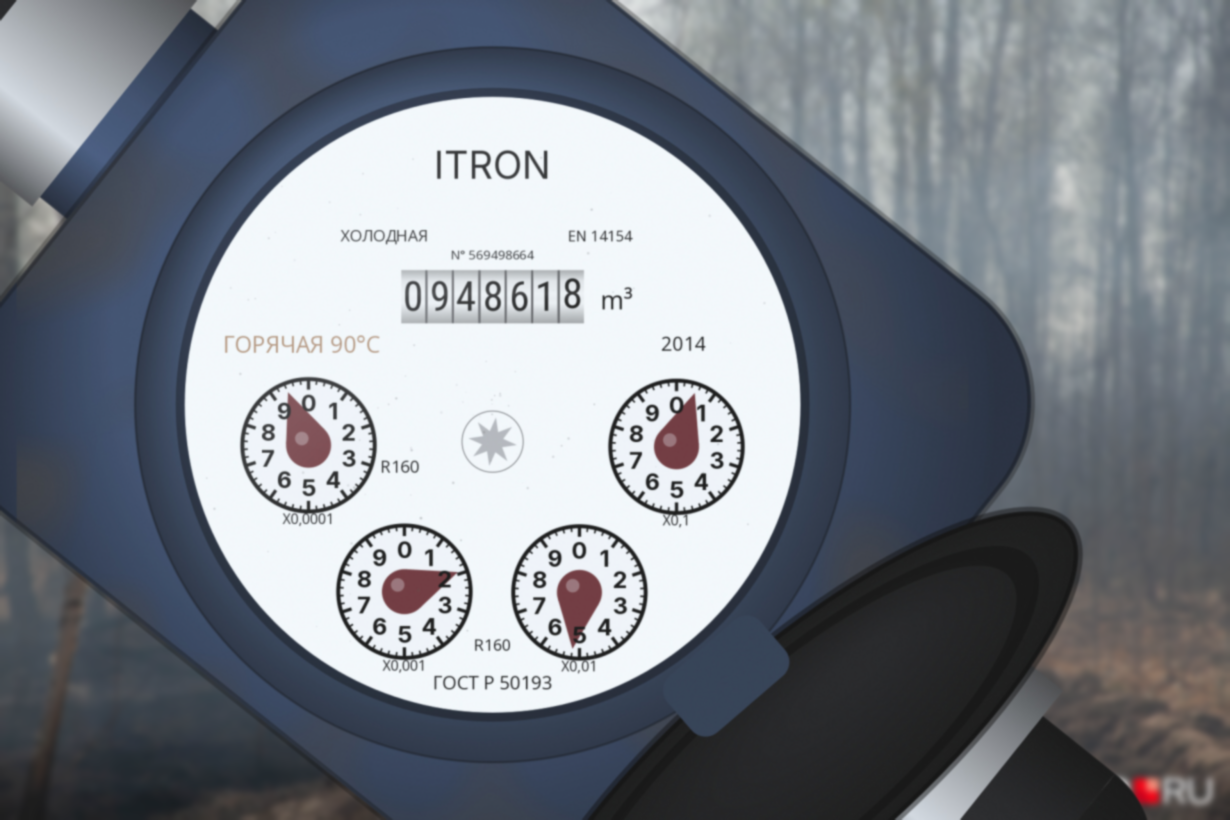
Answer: 948618.0519; m³
